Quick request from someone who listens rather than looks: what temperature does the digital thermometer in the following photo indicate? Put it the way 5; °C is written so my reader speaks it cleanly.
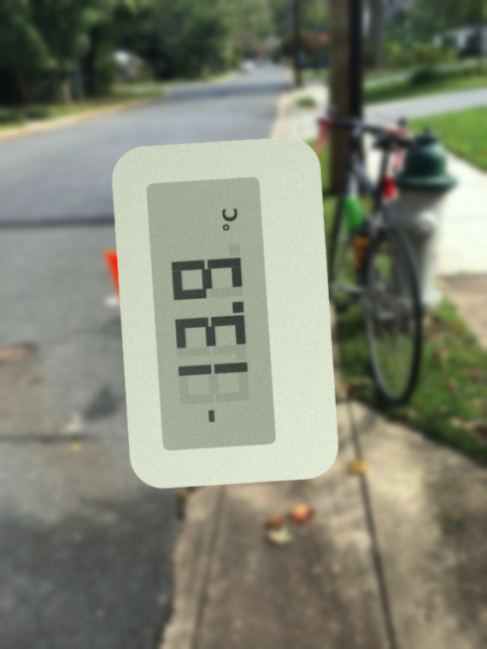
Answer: -13.9; °C
